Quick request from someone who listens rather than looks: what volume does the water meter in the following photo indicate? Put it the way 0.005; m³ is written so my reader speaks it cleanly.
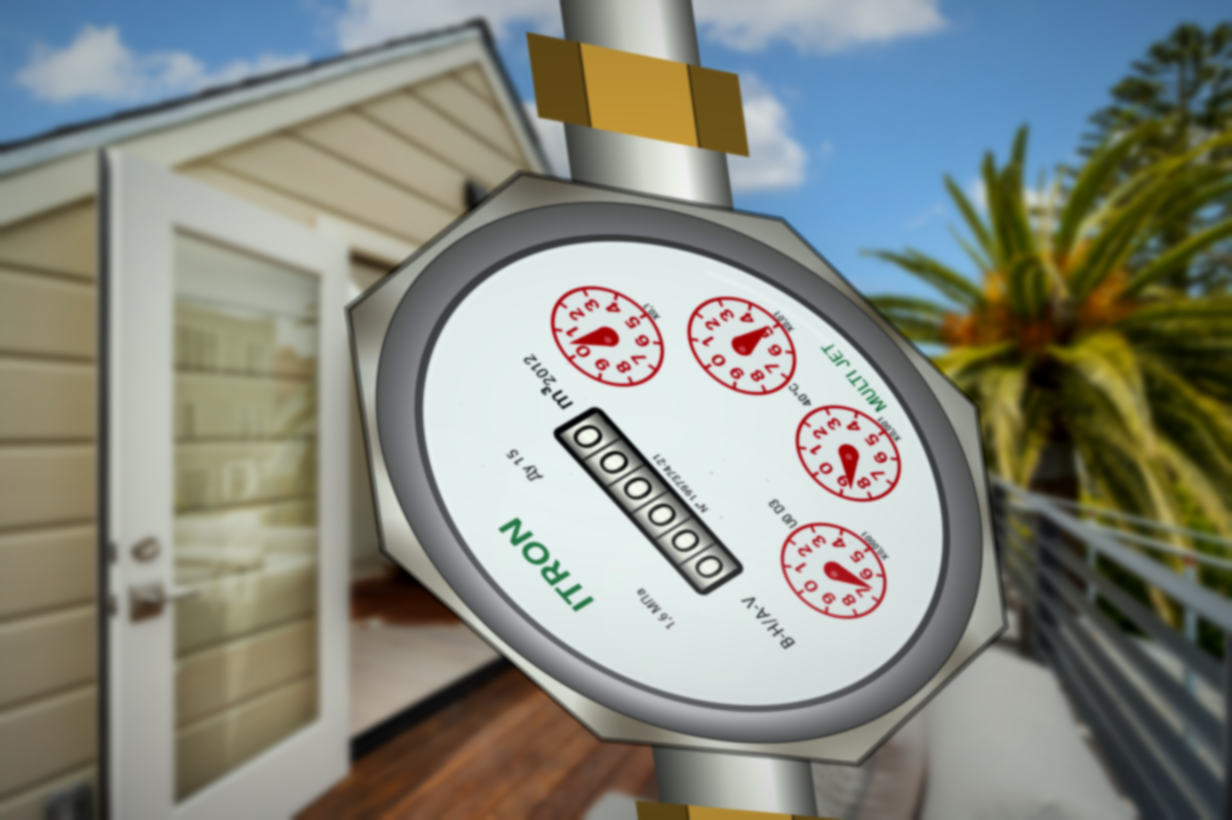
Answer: 0.0486; m³
